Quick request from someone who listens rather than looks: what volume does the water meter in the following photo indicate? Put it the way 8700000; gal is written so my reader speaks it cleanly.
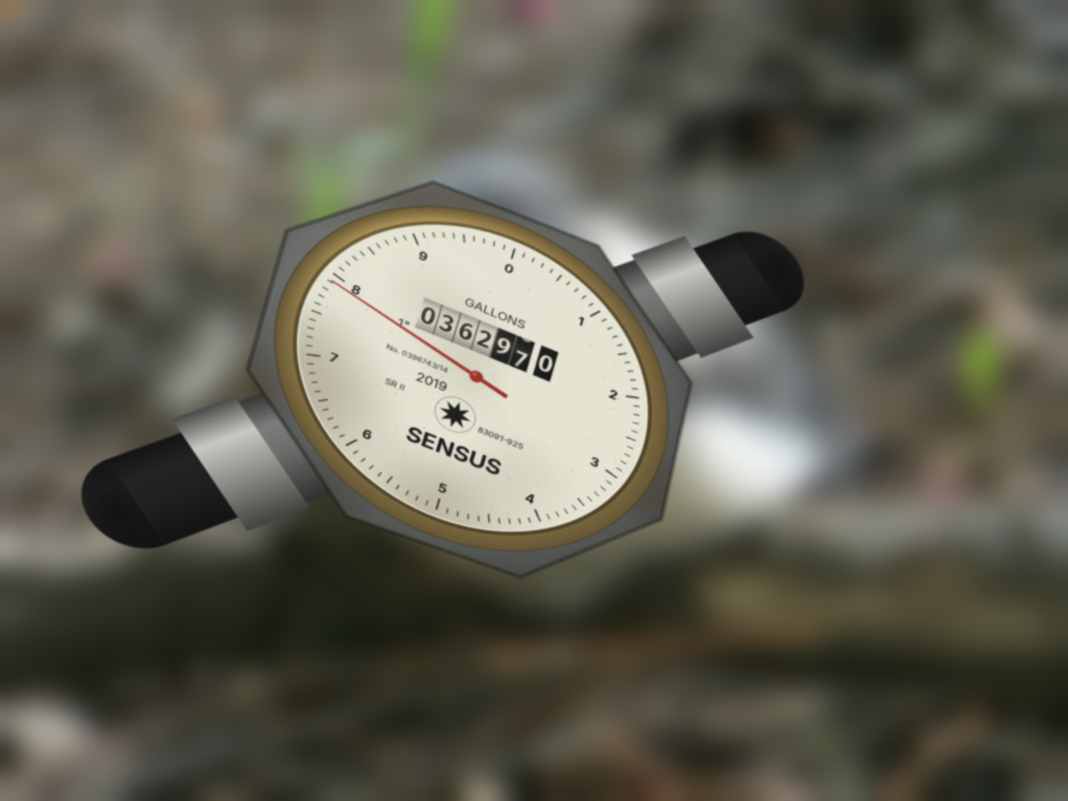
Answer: 362967.9; gal
